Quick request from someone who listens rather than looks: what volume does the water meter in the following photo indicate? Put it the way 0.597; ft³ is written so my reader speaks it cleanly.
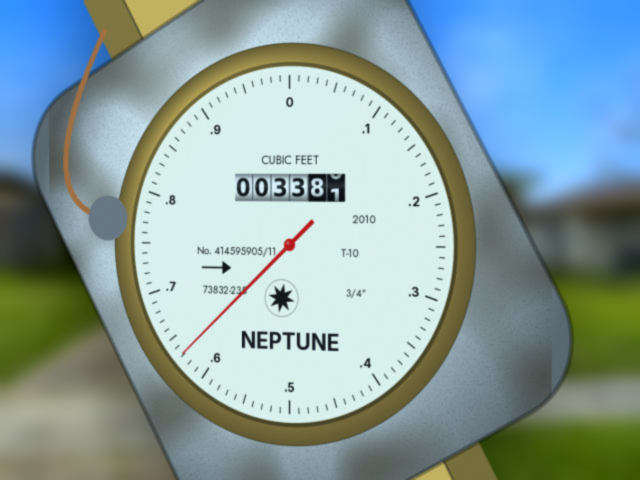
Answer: 3380.63; ft³
